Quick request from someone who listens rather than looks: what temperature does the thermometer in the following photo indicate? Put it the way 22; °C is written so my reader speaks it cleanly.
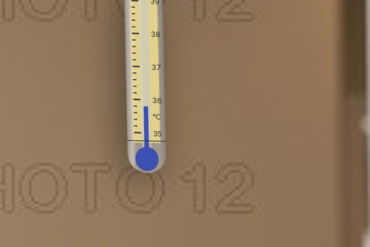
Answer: 35.8; °C
